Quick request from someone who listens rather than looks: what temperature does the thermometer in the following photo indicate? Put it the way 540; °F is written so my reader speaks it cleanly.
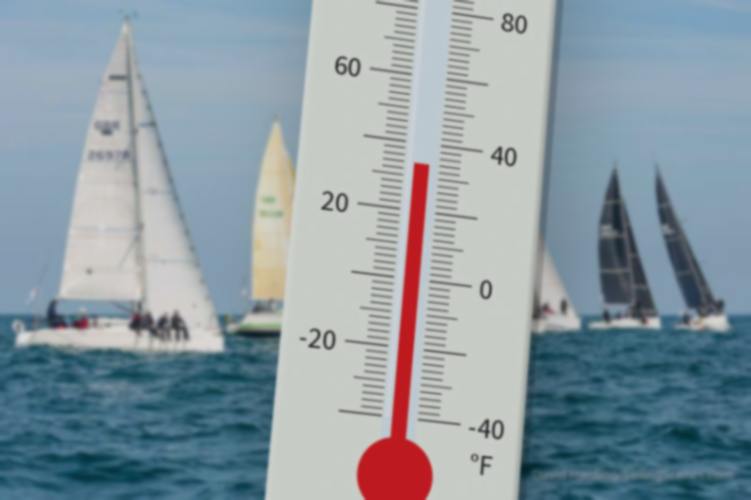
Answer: 34; °F
